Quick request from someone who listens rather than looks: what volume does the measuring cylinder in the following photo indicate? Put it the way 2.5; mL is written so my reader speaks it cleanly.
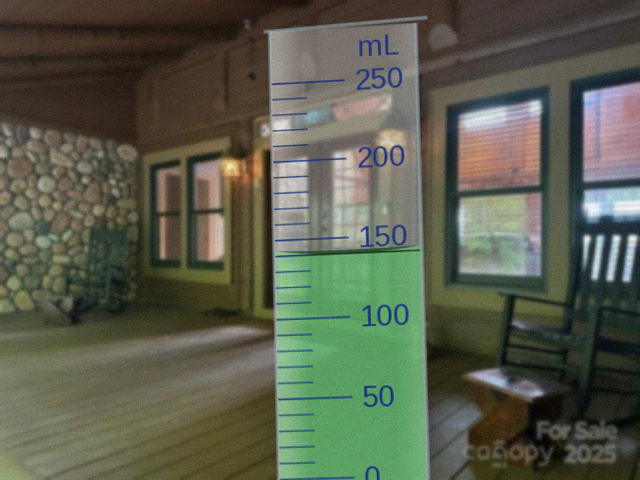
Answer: 140; mL
